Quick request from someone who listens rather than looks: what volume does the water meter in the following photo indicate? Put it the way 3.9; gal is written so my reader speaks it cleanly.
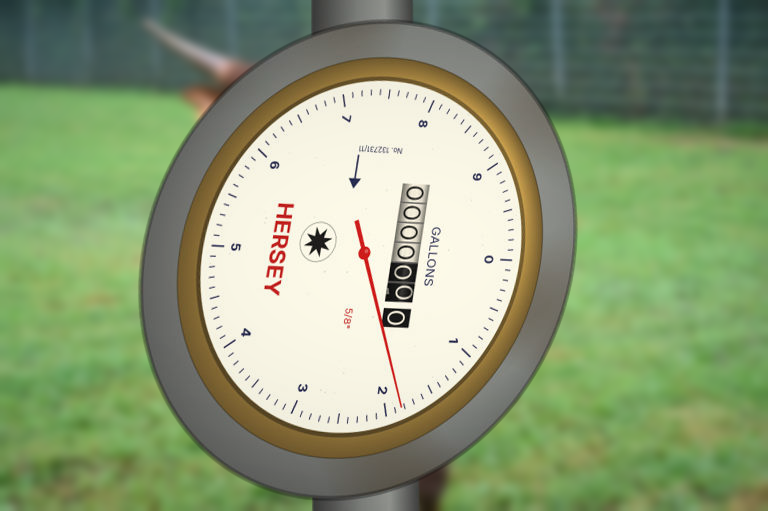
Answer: 1.8; gal
